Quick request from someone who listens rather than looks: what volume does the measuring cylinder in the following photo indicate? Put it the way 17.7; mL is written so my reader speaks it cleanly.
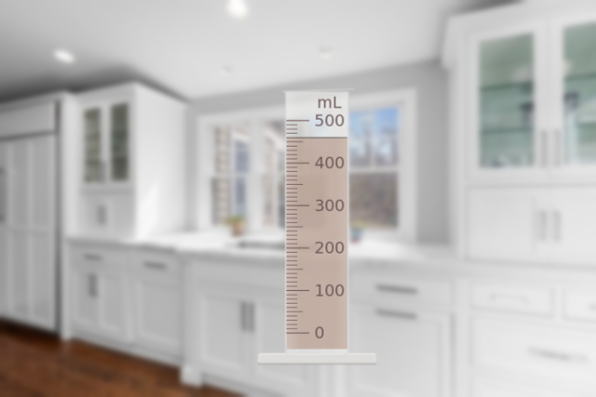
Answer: 460; mL
